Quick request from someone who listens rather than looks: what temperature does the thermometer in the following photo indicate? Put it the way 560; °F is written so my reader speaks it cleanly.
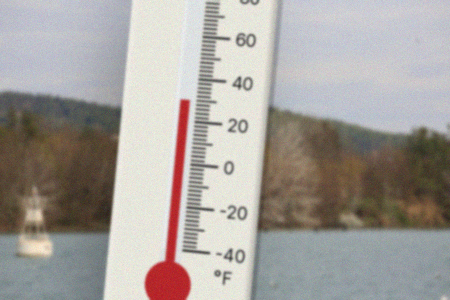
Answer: 30; °F
